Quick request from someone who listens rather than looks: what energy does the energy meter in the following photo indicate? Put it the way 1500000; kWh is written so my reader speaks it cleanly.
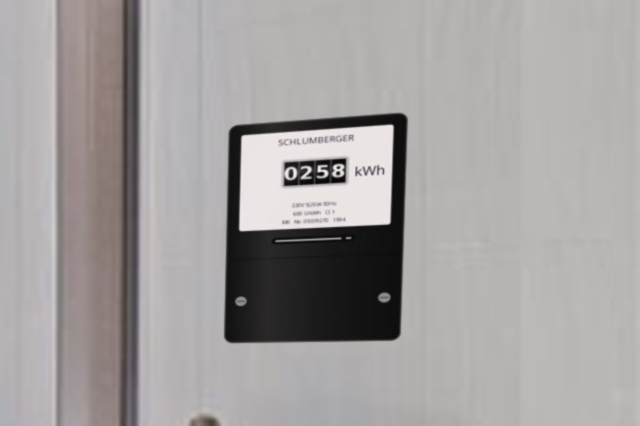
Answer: 258; kWh
